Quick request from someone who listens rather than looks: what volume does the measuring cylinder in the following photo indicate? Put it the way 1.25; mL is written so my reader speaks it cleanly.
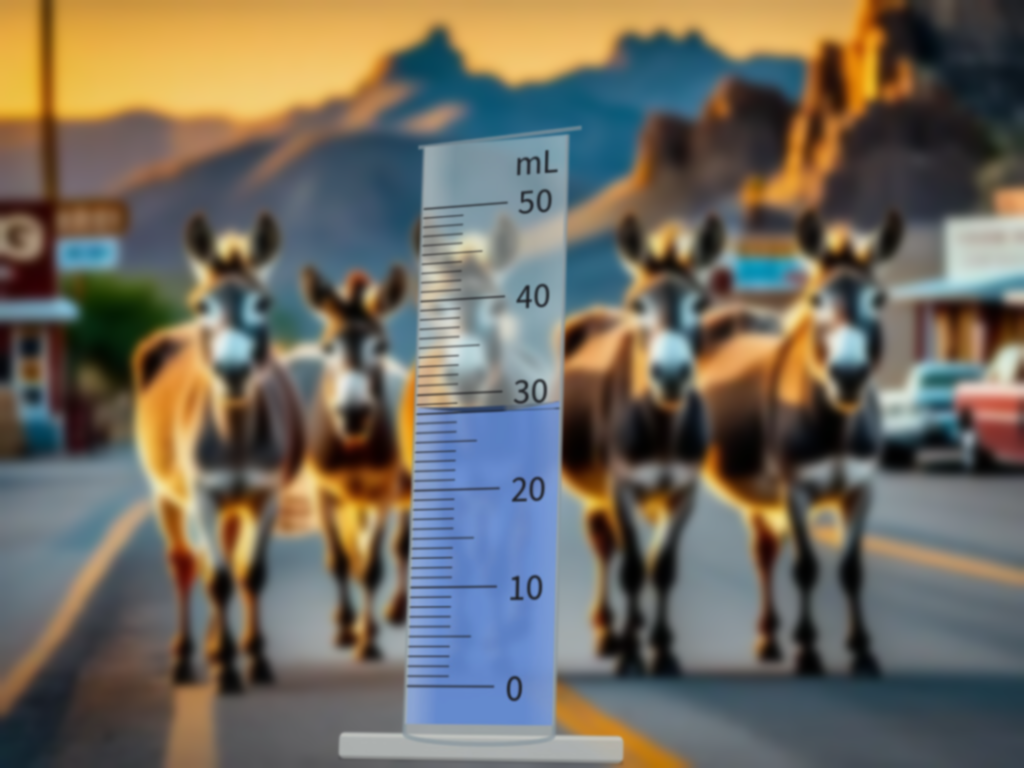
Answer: 28; mL
